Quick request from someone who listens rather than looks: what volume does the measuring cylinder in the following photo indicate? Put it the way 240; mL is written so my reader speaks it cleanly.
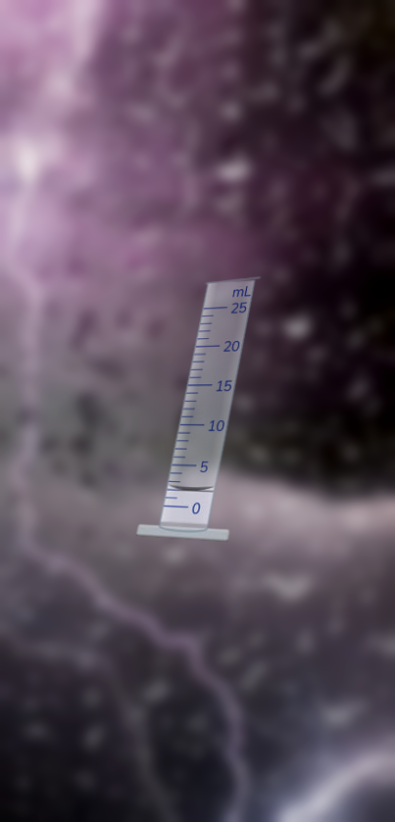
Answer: 2; mL
